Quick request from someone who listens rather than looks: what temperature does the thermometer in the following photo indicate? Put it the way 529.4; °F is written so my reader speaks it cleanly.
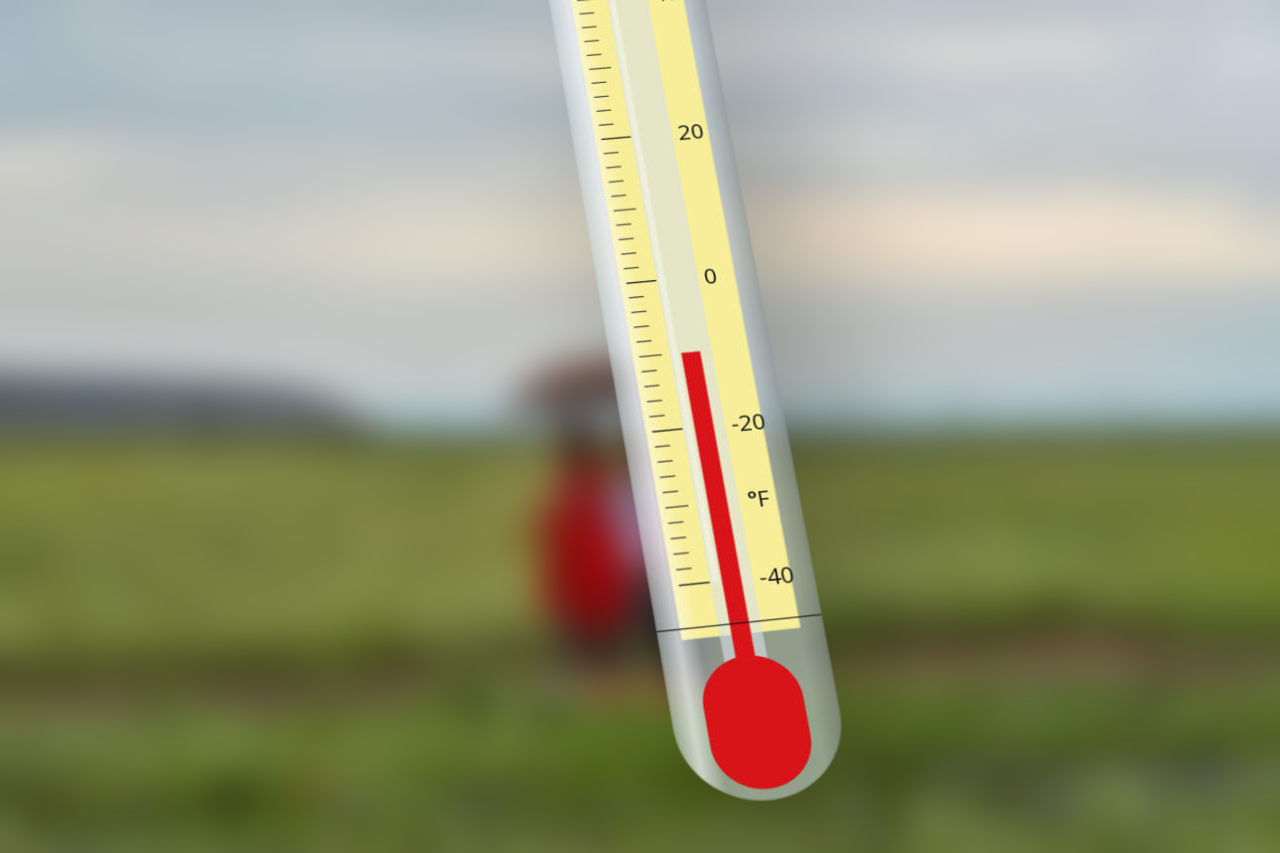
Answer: -10; °F
